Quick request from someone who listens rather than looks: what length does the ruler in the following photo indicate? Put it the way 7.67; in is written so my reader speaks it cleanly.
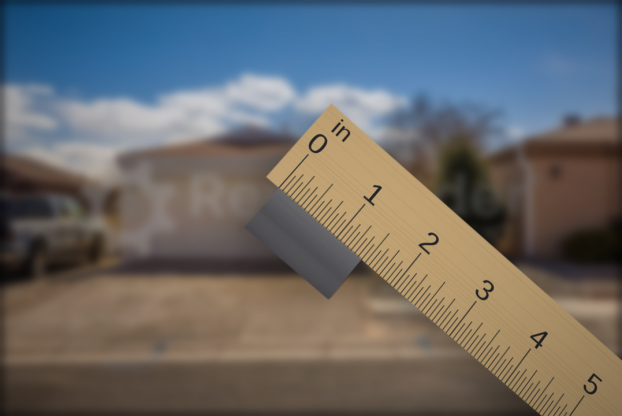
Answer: 1.4375; in
